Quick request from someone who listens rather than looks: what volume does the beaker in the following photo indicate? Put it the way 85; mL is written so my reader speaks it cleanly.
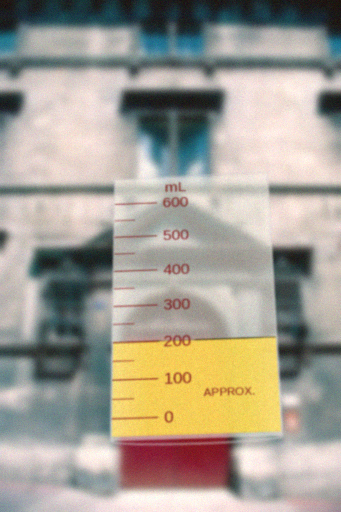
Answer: 200; mL
